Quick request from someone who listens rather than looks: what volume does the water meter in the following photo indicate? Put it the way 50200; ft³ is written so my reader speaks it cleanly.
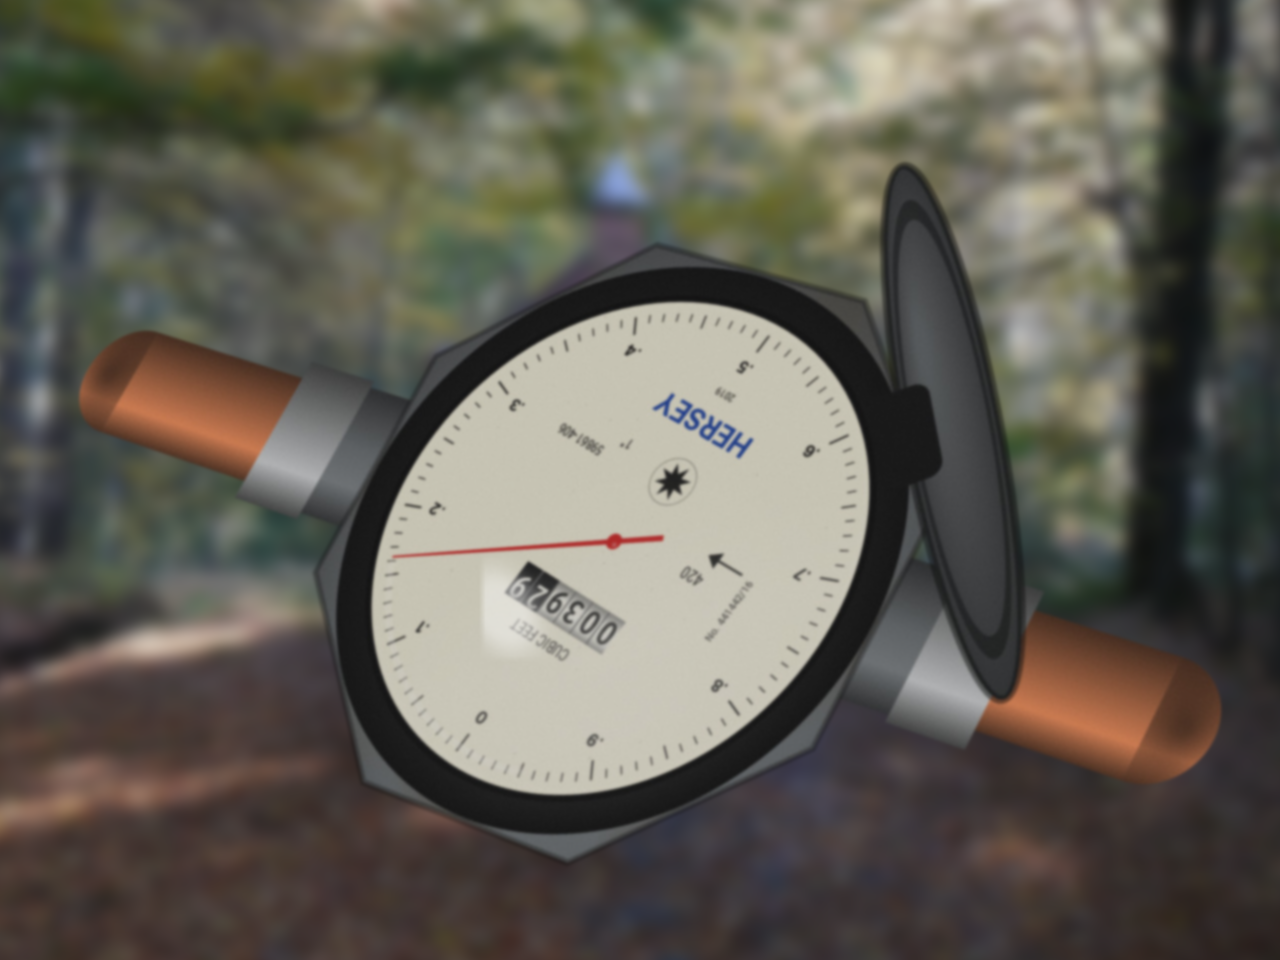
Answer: 3929.16; ft³
